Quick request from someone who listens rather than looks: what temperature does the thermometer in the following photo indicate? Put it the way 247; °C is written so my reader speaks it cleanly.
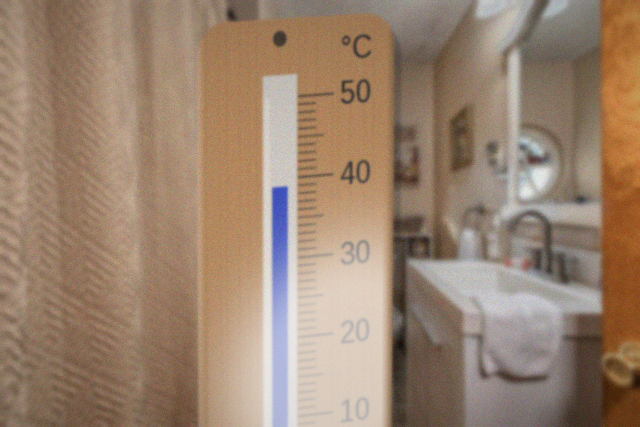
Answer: 39; °C
